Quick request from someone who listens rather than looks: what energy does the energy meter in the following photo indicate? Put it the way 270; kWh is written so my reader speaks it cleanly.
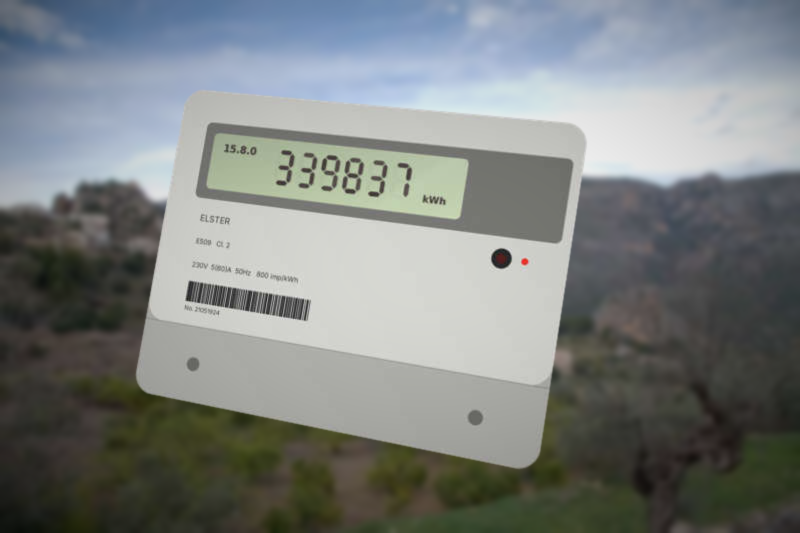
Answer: 339837; kWh
